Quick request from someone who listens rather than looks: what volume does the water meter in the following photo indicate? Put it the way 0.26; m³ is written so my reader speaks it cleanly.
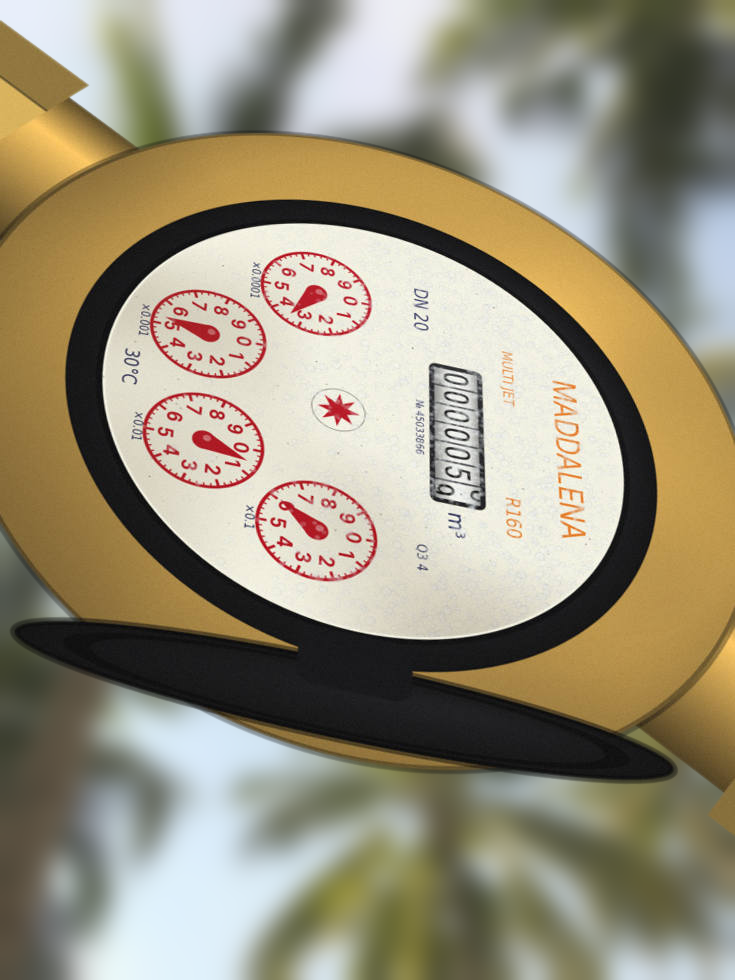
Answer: 58.6053; m³
